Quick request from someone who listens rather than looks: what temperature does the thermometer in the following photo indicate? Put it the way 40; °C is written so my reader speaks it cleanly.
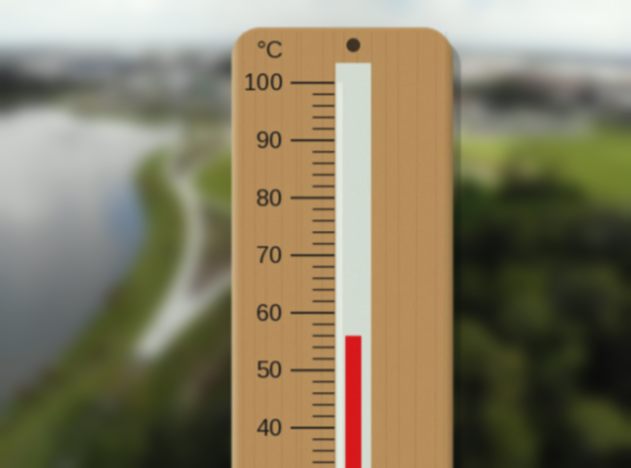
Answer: 56; °C
